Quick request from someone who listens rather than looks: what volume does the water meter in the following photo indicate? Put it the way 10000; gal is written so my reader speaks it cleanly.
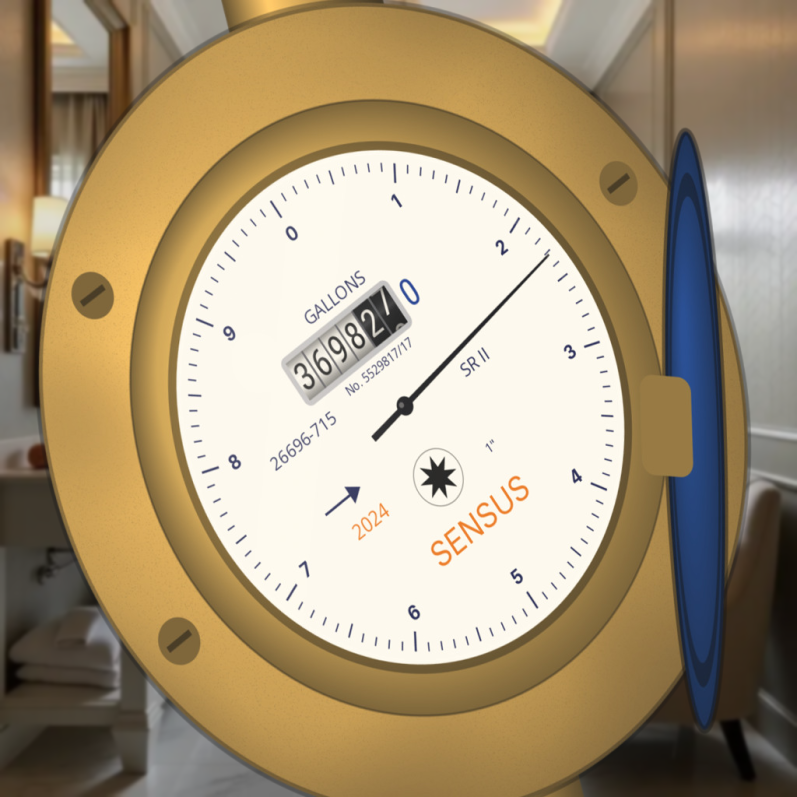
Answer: 3698272.3; gal
